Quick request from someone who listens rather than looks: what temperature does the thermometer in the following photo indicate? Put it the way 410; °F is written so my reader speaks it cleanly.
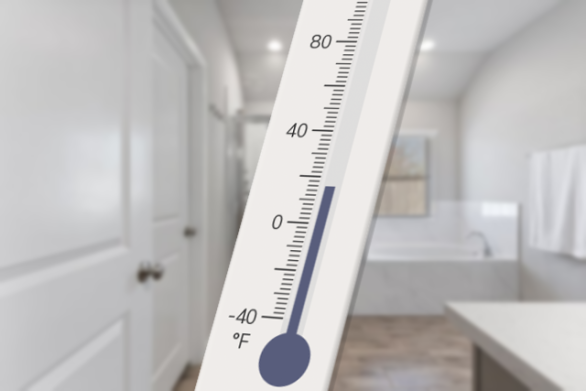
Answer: 16; °F
